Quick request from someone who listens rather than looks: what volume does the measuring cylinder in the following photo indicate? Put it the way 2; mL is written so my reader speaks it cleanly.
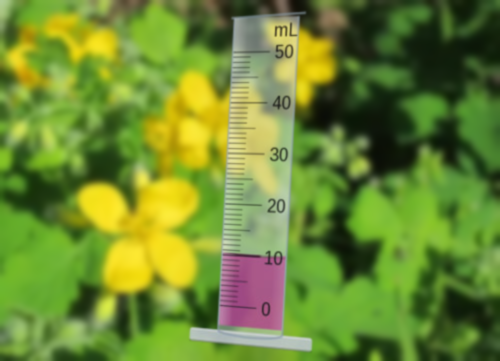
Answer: 10; mL
